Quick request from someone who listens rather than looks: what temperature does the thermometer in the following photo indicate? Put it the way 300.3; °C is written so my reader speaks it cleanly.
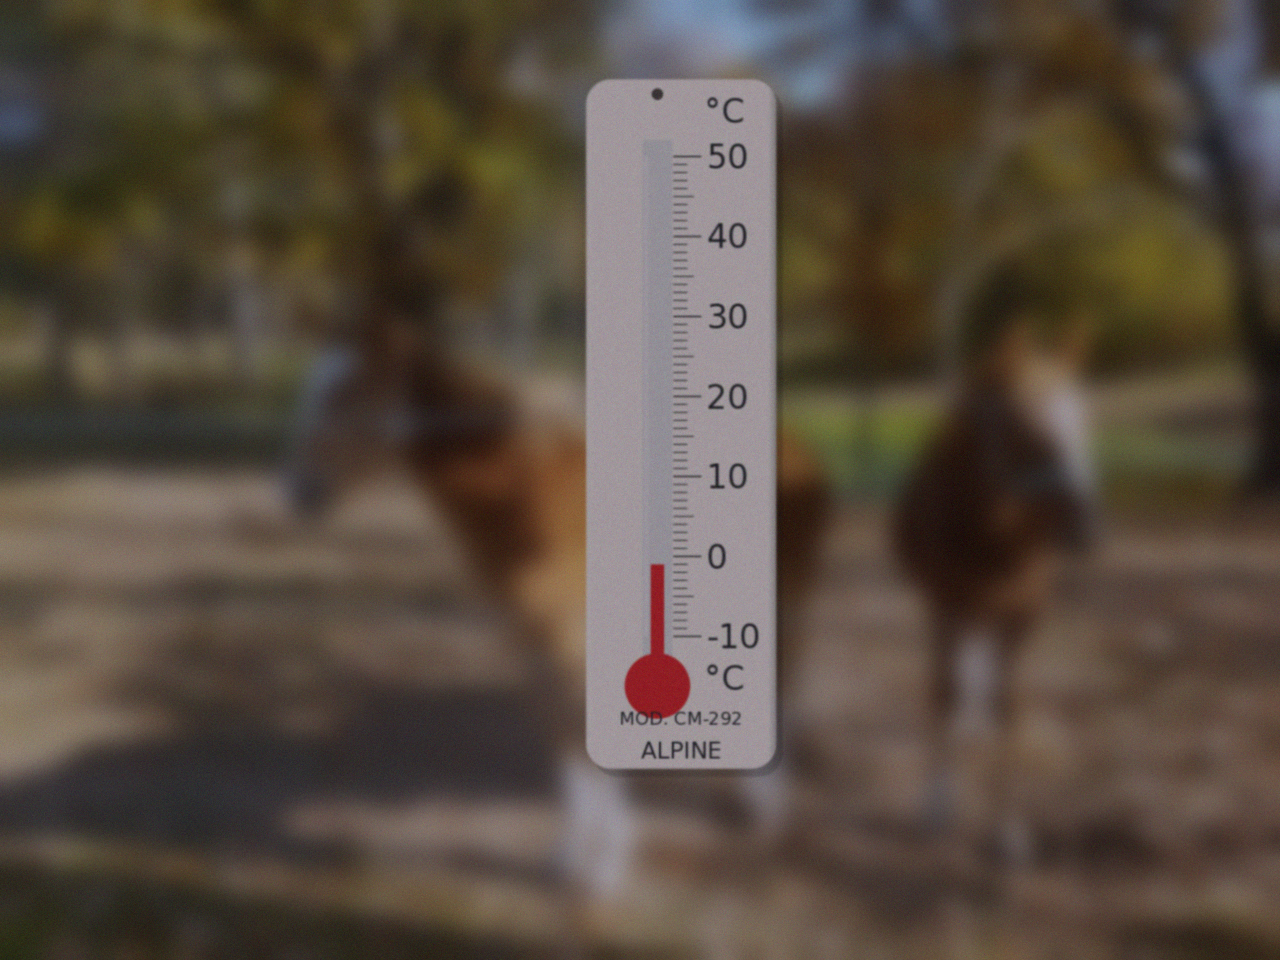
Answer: -1; °C
